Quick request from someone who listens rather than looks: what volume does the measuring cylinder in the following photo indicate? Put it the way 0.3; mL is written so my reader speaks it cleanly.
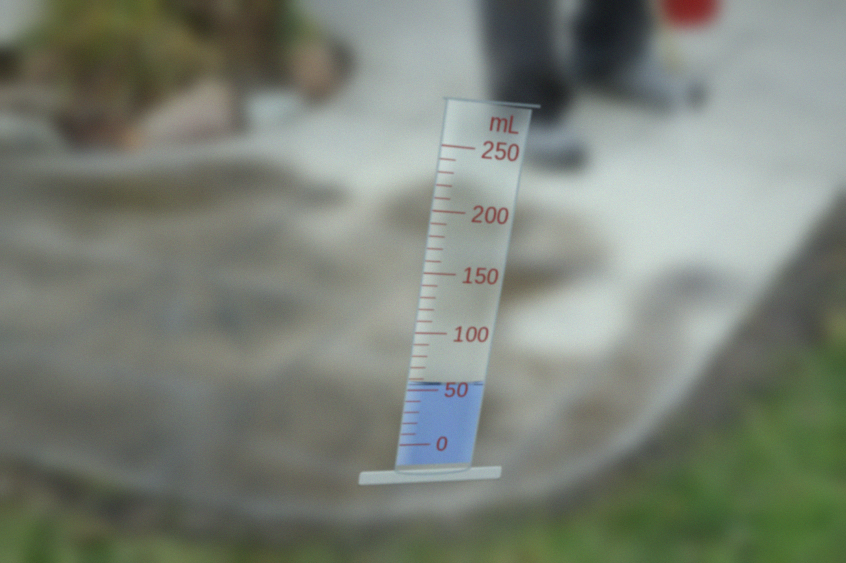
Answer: 55; mL
